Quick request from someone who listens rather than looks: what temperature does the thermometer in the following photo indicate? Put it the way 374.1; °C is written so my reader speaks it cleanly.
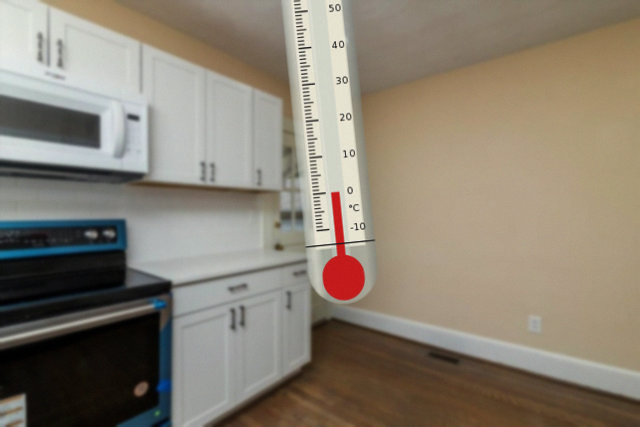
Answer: 0; °C
